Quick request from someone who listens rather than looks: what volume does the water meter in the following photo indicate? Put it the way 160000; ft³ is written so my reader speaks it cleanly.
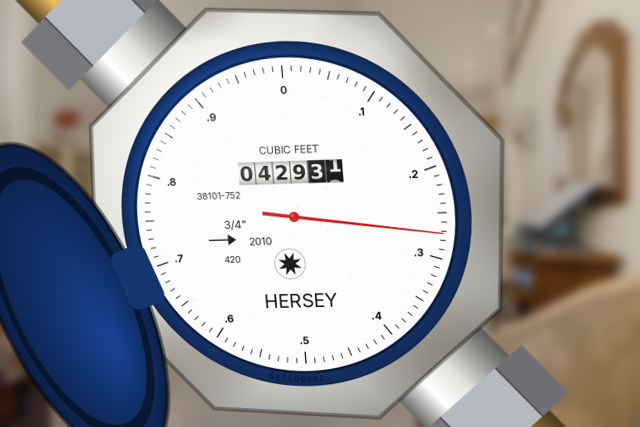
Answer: 42931.27; ft³
